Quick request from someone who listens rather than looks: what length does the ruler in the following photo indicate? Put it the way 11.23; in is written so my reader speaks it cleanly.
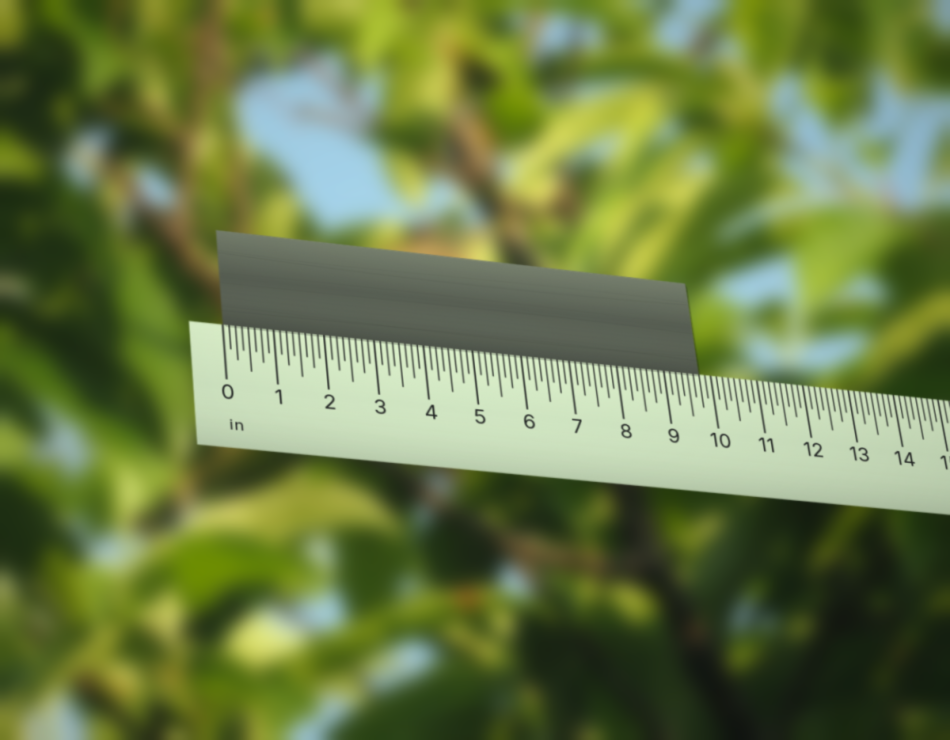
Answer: 9.75; in
